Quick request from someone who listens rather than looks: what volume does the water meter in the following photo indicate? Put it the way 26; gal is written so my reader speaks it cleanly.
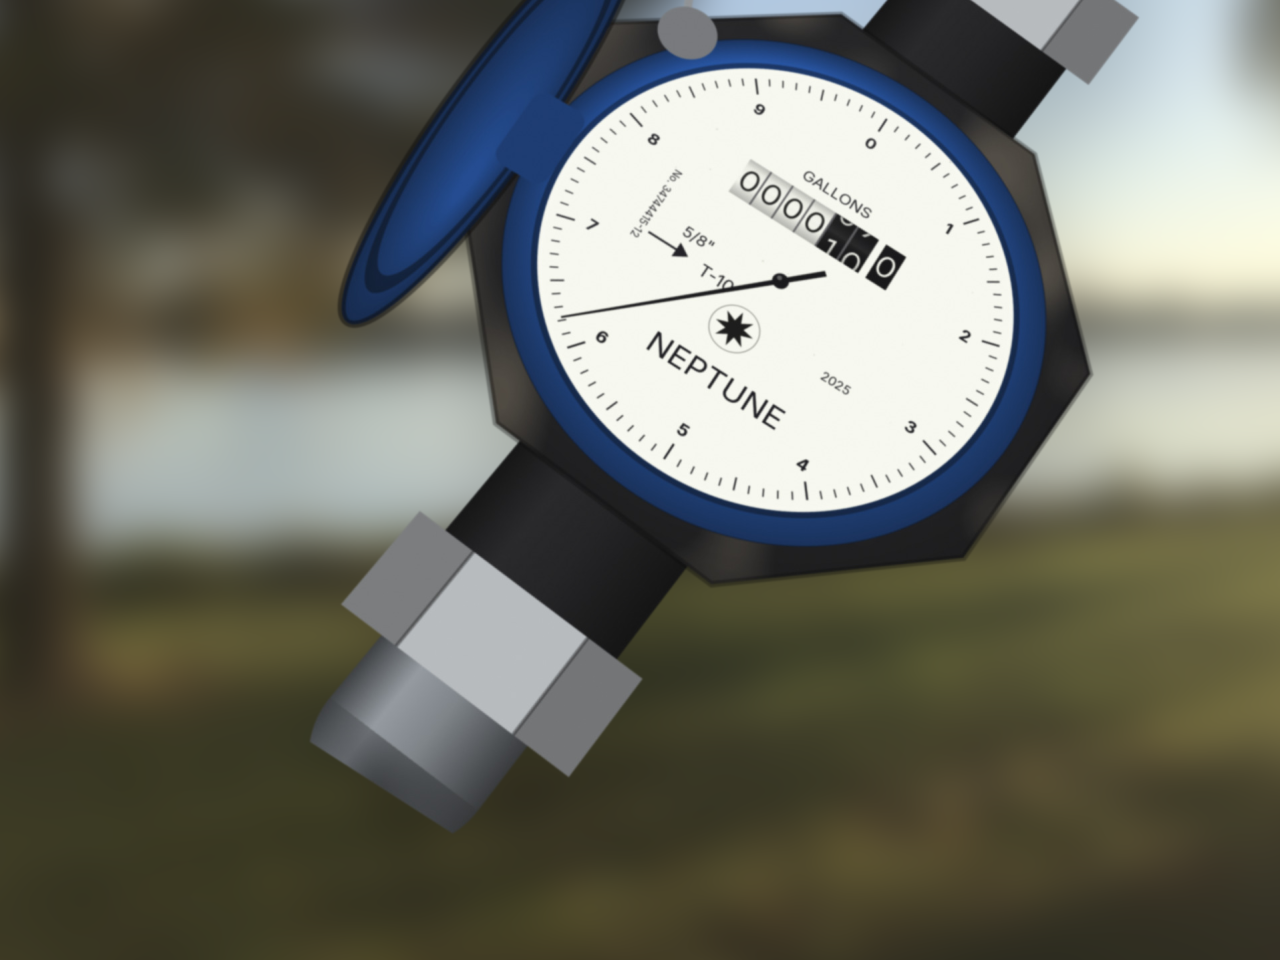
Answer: 96.2; gal
